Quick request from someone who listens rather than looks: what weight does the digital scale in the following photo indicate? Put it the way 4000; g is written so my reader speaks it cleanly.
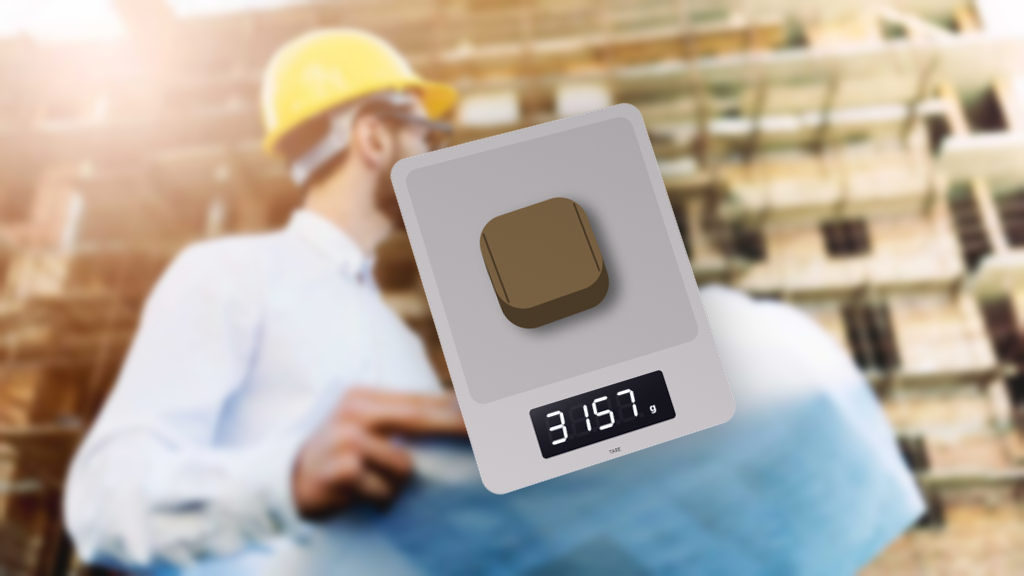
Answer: 3157; g
